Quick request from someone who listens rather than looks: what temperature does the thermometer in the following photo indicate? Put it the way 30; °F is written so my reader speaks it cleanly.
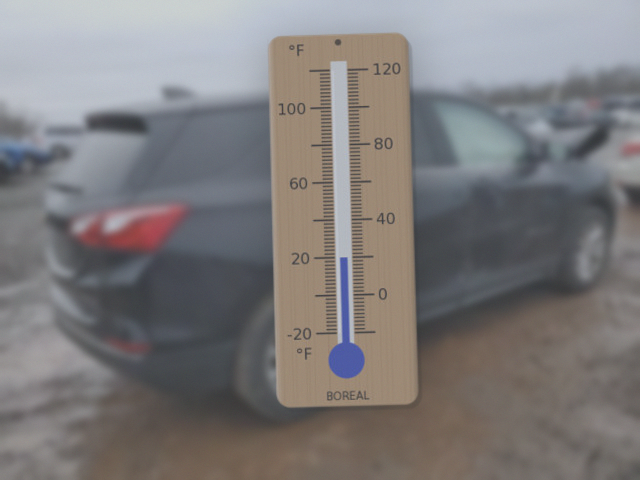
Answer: 20; °F
